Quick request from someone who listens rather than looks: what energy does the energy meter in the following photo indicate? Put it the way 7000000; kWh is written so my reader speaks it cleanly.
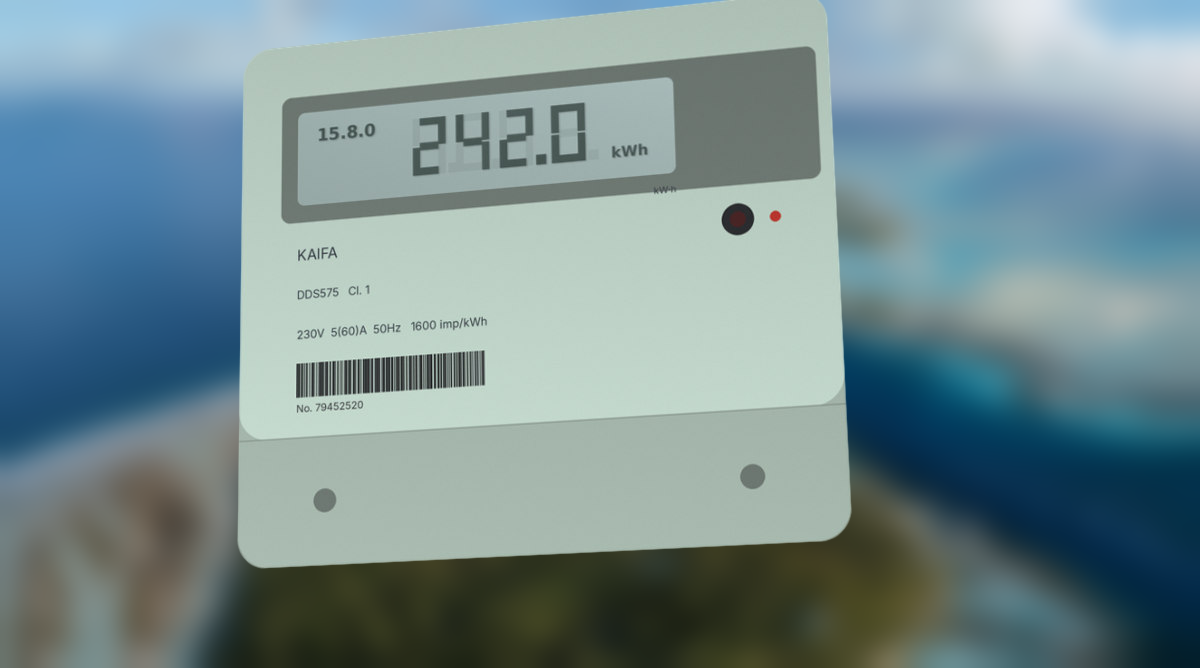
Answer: 242.0; kWh
